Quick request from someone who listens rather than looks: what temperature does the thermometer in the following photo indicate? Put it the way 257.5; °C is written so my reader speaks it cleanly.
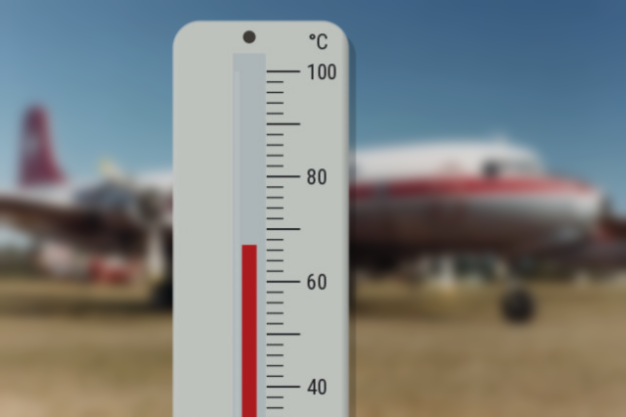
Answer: 67; °C
